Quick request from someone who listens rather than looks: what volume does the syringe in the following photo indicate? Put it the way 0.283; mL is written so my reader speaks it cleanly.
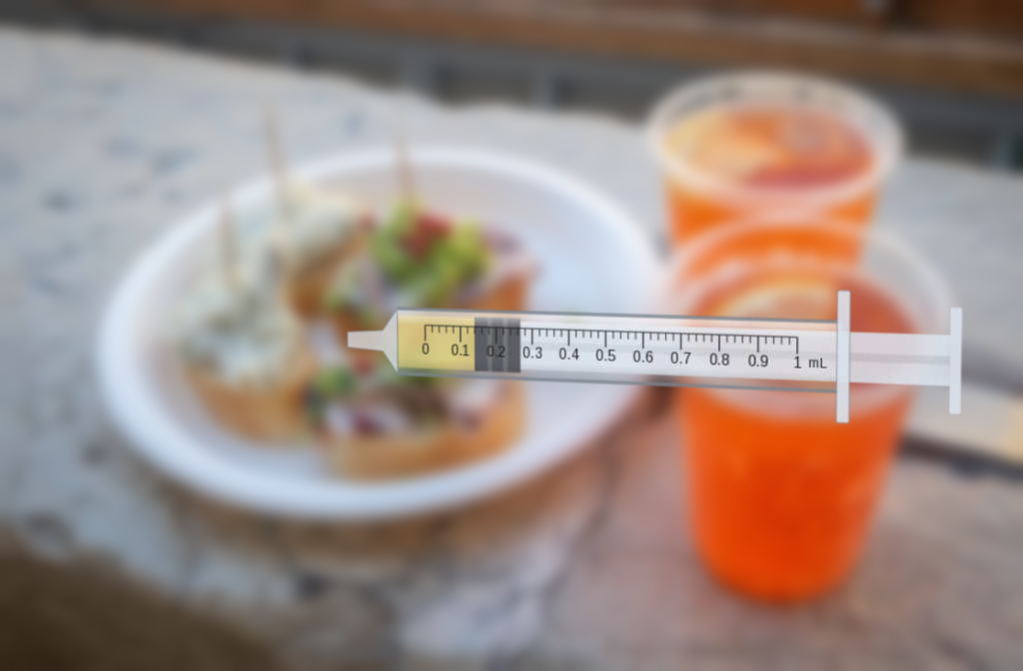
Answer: 0.14; mL
